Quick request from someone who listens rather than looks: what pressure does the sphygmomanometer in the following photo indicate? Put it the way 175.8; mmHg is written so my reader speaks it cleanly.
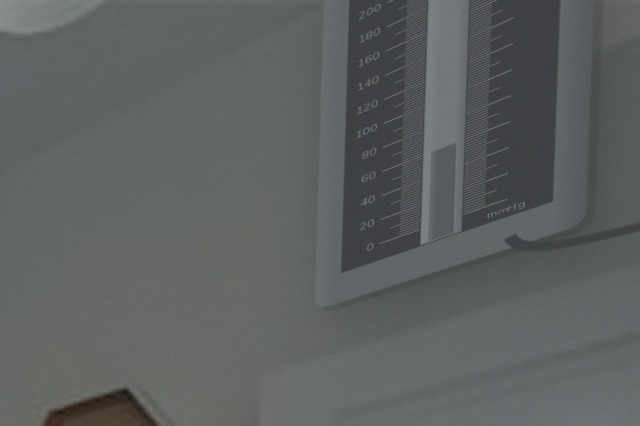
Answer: 60; mmHg
